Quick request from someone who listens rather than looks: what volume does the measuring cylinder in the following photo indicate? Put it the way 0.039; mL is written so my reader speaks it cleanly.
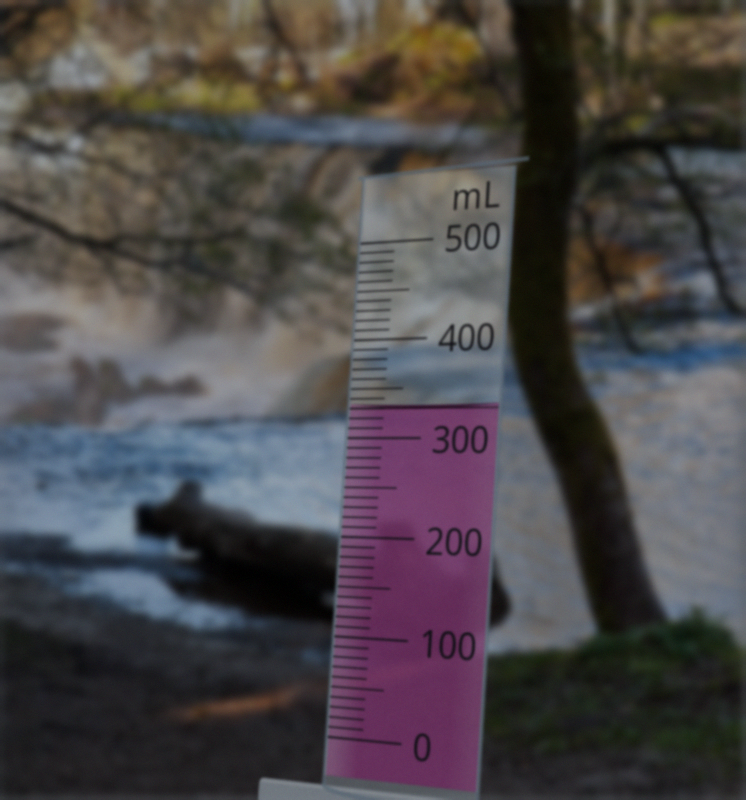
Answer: 330; mL
